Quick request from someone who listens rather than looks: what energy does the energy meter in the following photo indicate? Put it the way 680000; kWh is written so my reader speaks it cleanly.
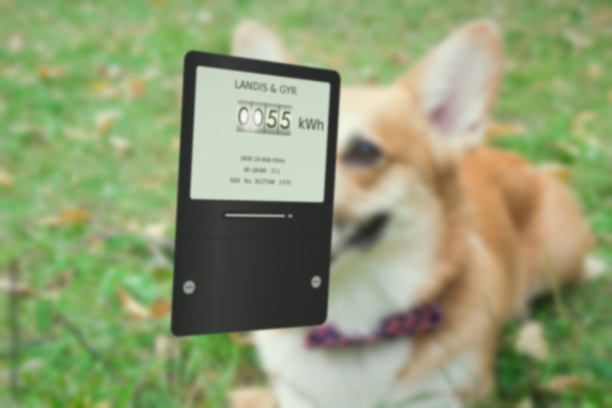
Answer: 55; kWh
